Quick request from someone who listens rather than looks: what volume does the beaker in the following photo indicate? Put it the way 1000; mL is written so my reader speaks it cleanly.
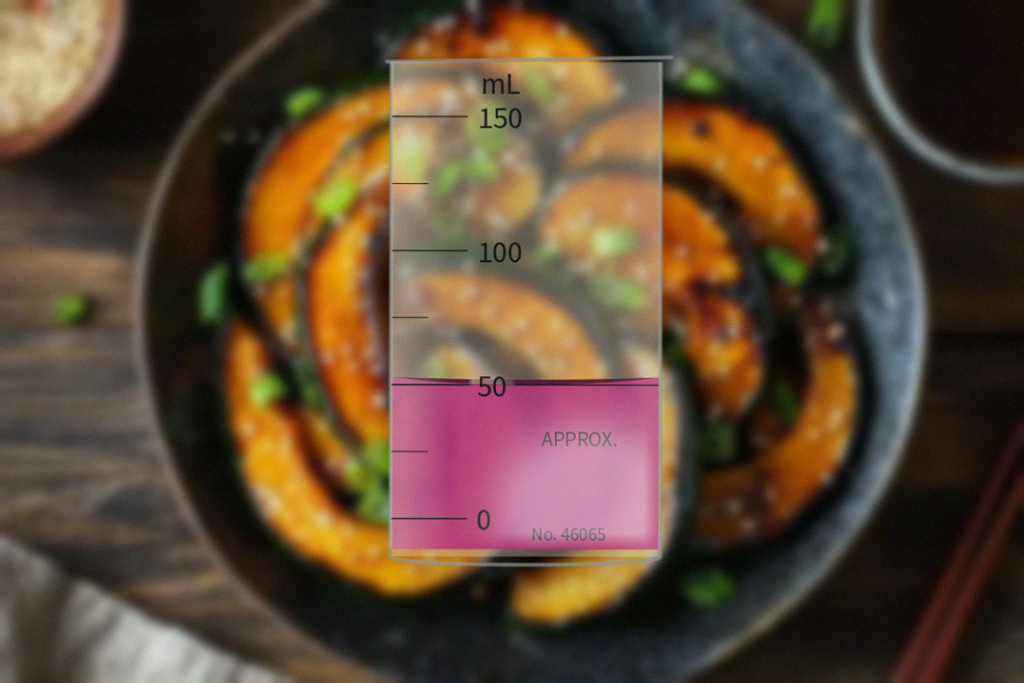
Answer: 50; mL
